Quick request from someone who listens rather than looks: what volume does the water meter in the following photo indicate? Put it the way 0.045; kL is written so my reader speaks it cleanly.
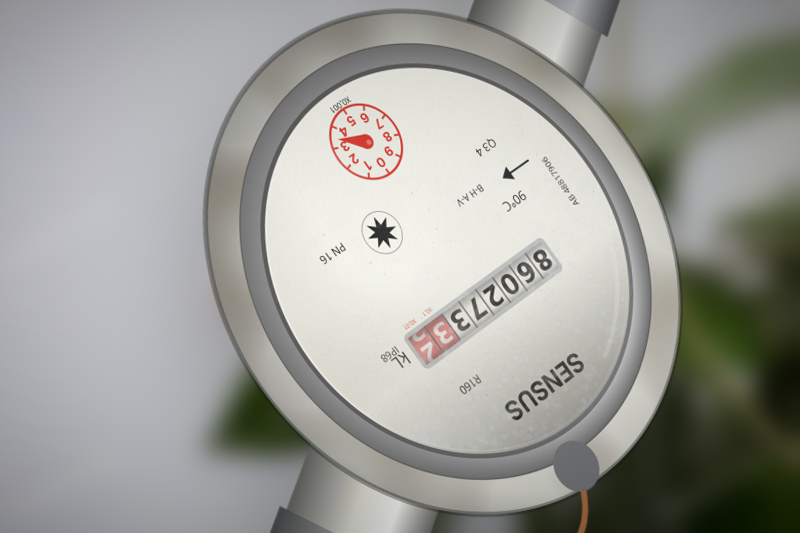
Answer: 860273.323; kL
